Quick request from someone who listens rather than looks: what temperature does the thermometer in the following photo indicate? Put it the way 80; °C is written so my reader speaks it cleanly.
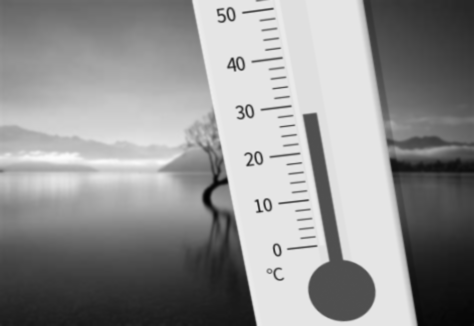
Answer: 28; °C
